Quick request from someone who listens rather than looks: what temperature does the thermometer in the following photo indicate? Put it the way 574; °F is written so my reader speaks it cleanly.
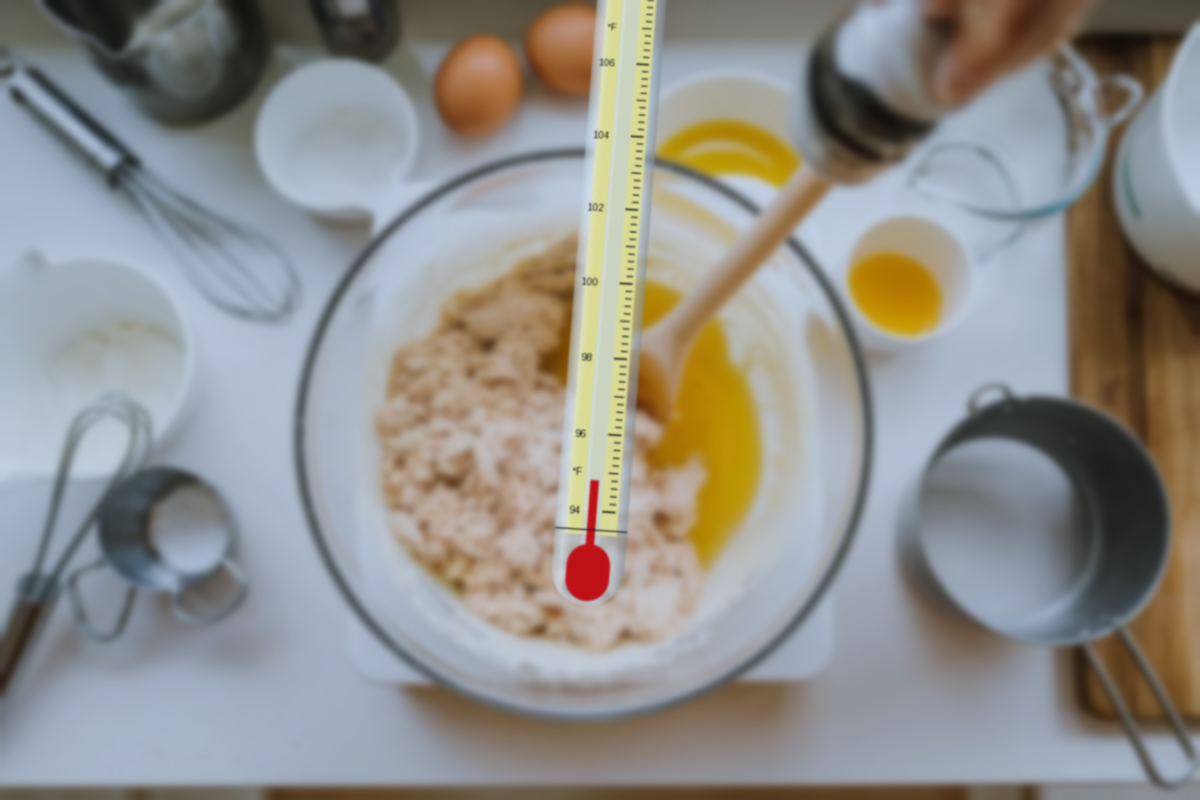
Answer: 94.8; °F
